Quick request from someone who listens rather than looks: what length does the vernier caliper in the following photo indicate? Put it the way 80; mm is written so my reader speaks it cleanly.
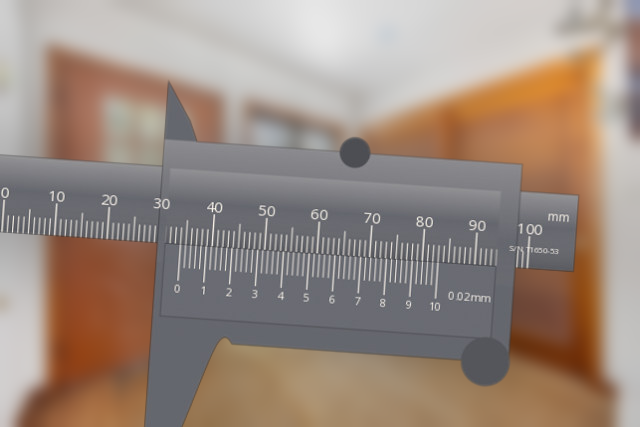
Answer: 34.0; mm
